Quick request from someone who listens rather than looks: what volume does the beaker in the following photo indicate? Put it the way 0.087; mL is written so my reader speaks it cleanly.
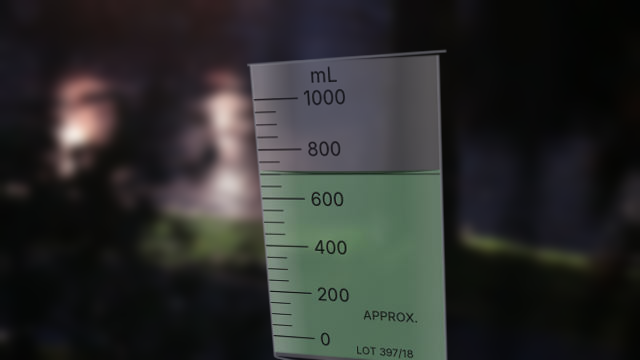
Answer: 700; mL
